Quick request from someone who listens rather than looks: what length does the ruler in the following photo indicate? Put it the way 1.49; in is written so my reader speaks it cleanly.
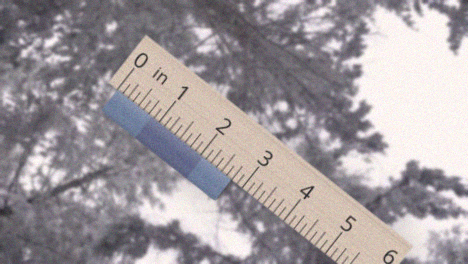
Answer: 2.75; in
